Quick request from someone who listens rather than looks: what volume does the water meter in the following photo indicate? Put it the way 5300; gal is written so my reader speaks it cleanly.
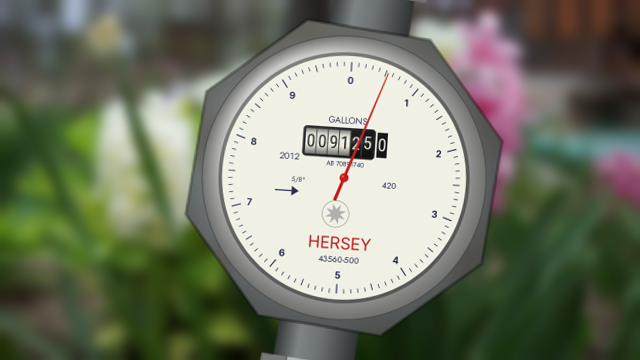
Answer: 91250.5; gal
